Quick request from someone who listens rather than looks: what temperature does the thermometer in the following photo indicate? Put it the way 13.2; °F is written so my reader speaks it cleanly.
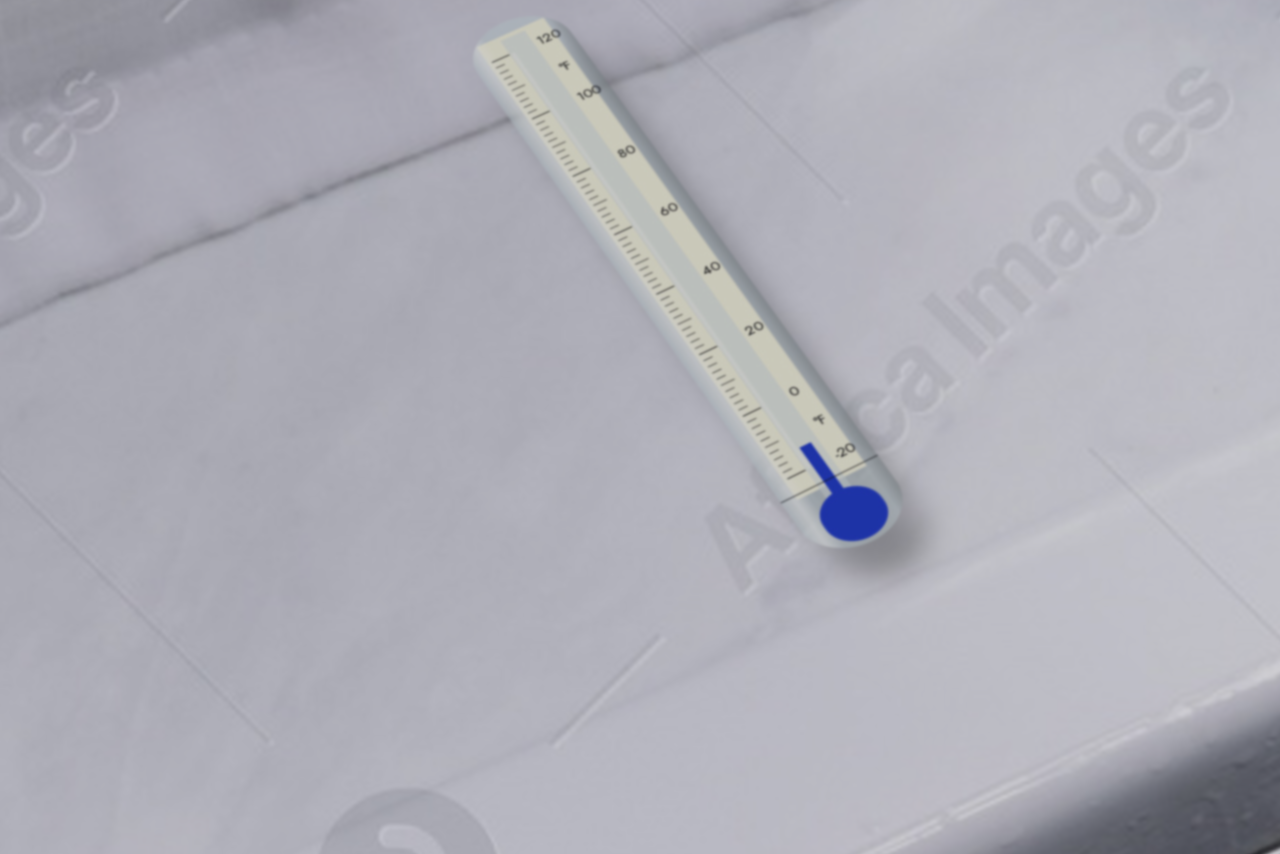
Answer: -14; °F
